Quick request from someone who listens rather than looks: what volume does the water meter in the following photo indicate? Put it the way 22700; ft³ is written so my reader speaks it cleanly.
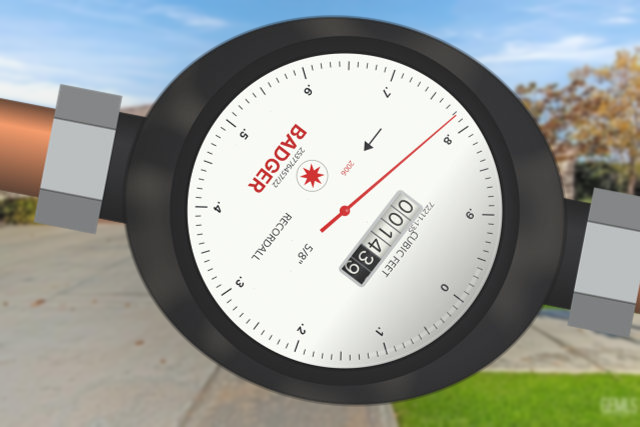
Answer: 1438.78; ft³
